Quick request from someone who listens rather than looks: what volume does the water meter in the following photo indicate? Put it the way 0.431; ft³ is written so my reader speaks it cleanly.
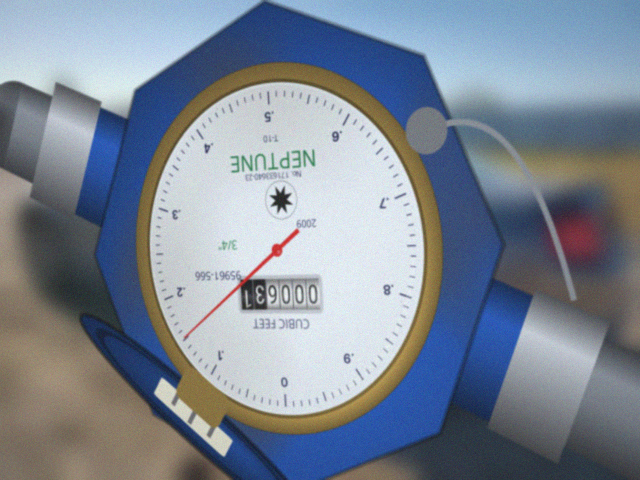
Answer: 631.15; ft³
